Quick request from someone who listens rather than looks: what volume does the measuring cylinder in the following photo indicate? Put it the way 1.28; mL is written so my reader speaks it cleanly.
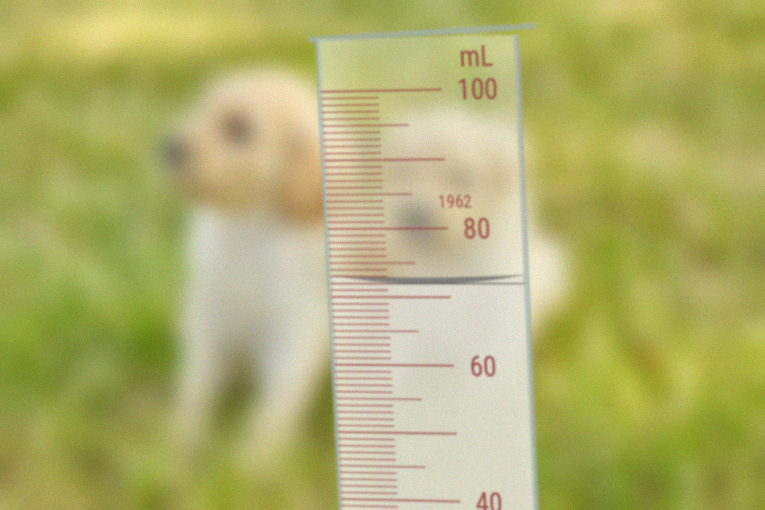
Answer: 72; mL
